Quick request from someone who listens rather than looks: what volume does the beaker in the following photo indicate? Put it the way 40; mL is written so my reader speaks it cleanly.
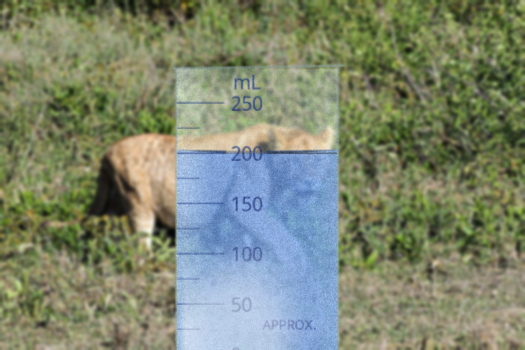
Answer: 200; mL
